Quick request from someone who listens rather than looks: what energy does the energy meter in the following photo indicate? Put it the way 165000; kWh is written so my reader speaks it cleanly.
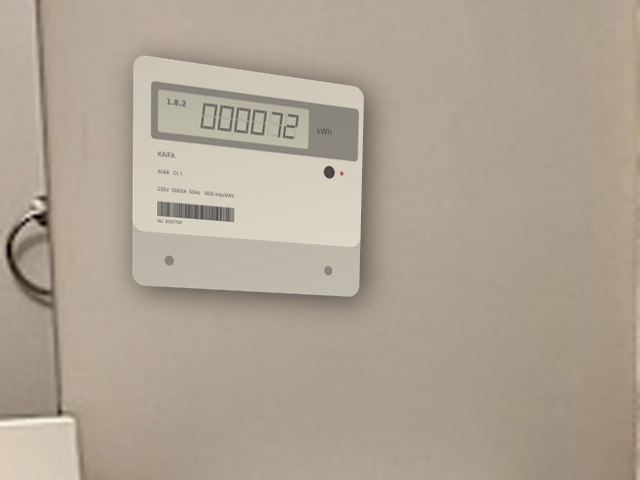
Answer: 72; kWh
